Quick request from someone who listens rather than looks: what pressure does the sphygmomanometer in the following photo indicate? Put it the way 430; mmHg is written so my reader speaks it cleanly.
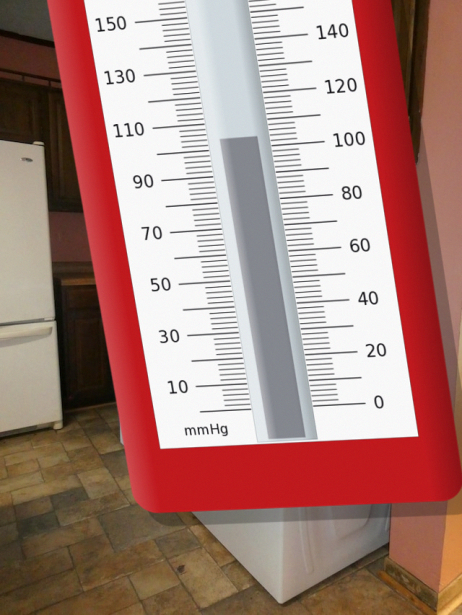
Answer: 104; mmHg
